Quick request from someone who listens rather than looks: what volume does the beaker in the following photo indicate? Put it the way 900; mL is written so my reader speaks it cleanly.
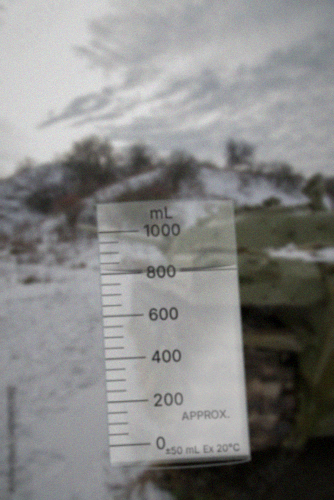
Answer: 800; mL
